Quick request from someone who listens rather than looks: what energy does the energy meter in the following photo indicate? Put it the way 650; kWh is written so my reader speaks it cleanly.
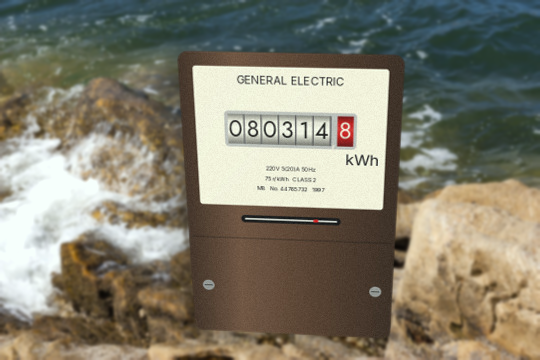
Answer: 80314.8; kWh
